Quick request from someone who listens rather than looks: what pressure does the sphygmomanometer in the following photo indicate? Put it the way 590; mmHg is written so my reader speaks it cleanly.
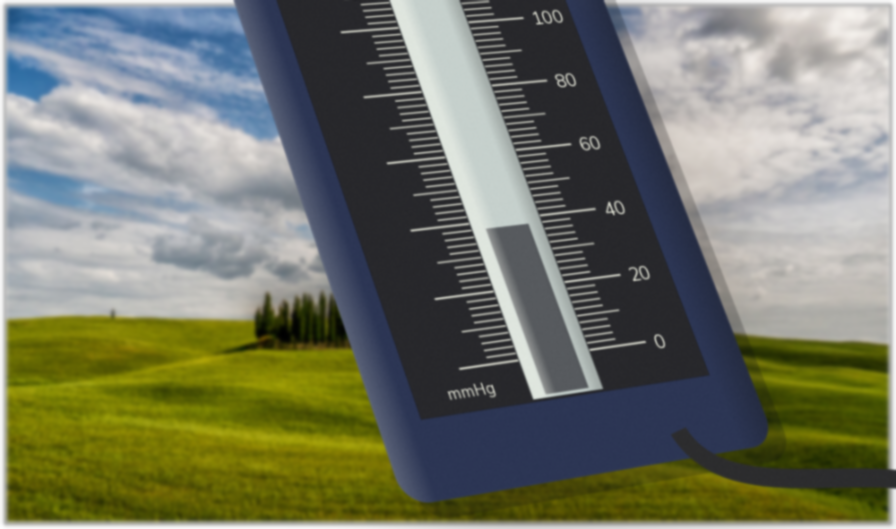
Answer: 38; mmHg
